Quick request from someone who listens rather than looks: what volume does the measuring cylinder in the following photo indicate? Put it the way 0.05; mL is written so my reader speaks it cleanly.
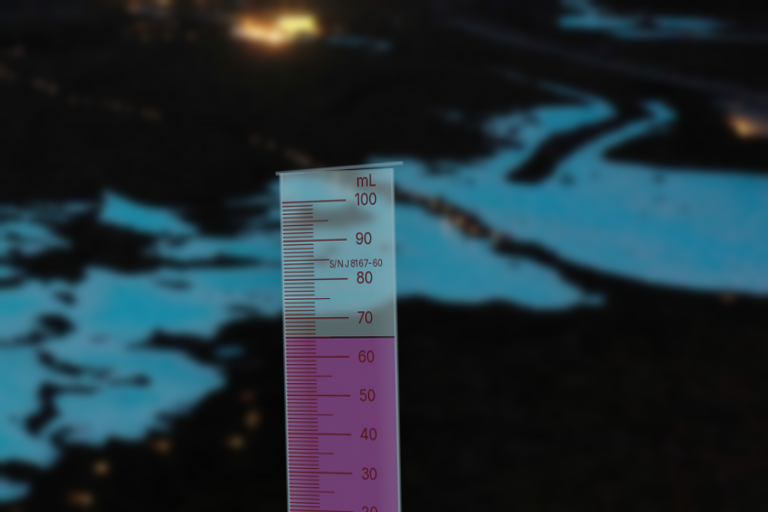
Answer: 65; mL
